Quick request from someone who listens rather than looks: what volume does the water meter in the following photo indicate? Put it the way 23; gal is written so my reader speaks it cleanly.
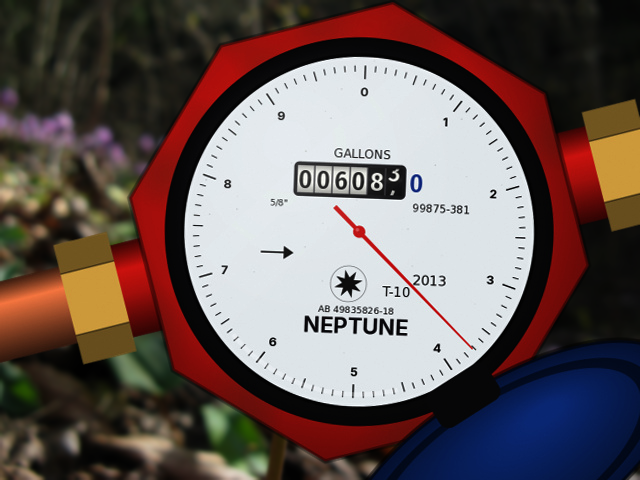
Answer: 60833.7; gal
